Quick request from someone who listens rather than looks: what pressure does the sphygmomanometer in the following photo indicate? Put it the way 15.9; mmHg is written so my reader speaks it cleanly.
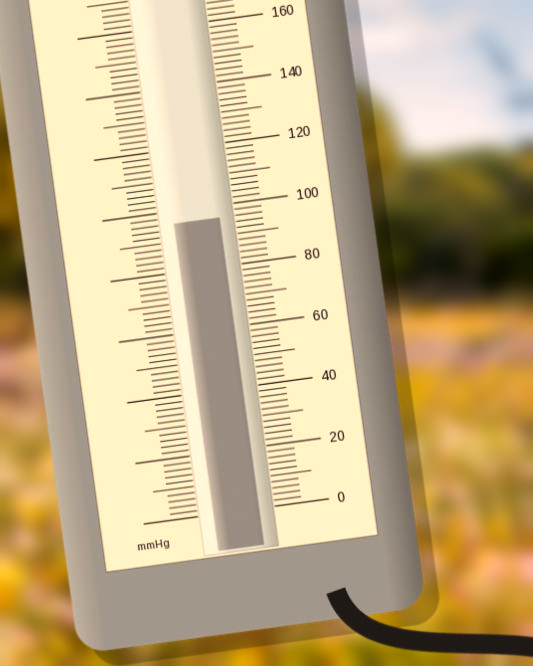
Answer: 96; mmHg
